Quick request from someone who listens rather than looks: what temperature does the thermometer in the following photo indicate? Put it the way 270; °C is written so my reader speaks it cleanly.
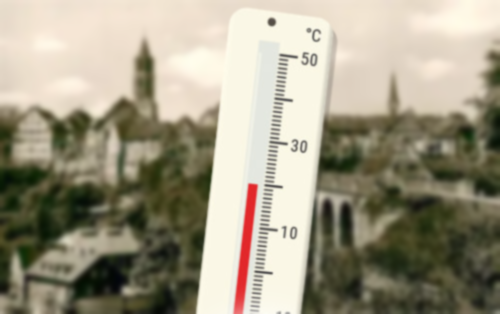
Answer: 20; °C
